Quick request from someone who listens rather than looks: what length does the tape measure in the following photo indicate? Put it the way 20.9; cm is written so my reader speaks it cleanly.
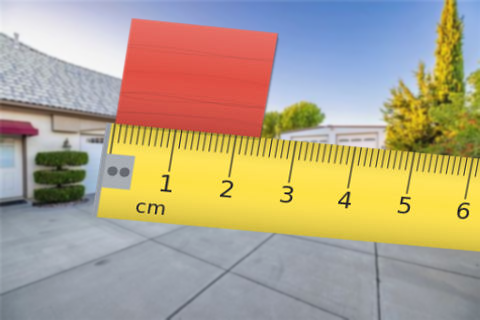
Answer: 2.4; cm
